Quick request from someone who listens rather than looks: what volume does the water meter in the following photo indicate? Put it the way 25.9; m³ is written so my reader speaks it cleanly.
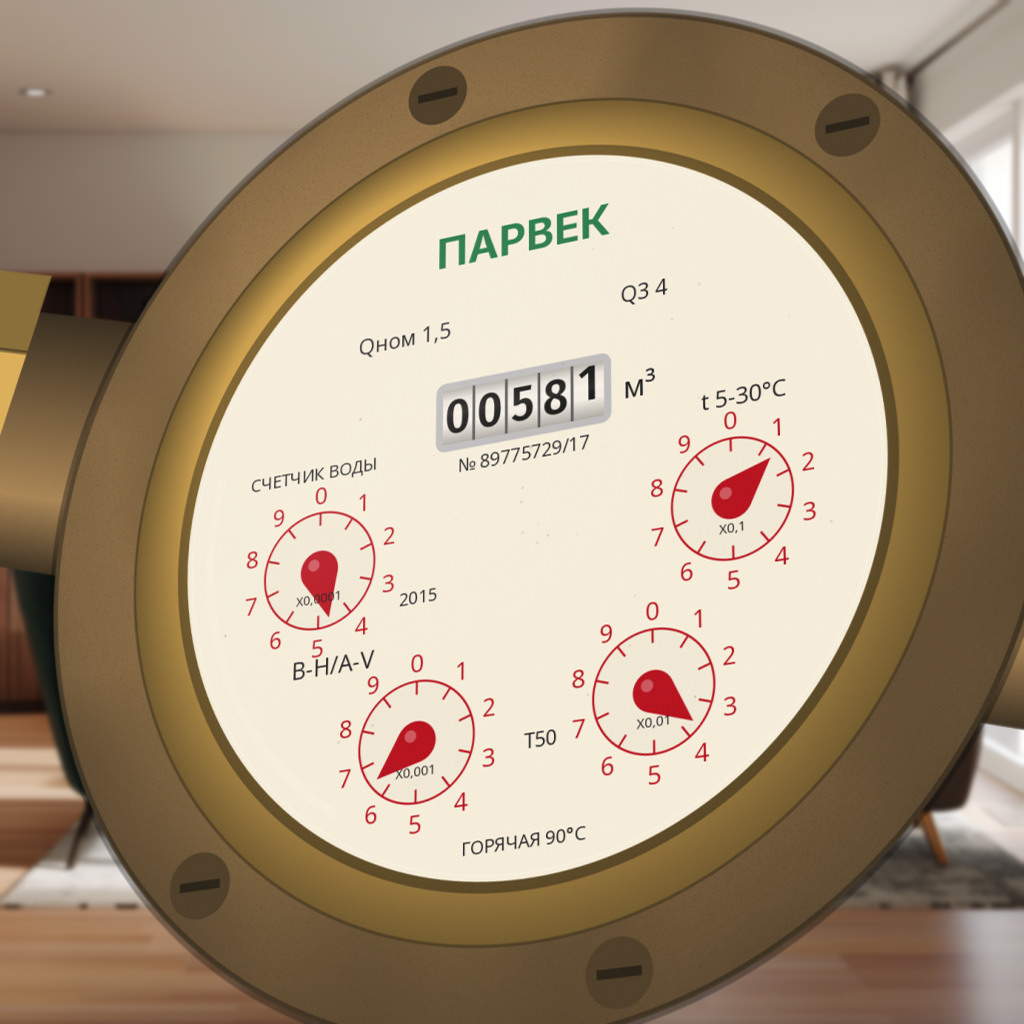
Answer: 581.1364; m³
